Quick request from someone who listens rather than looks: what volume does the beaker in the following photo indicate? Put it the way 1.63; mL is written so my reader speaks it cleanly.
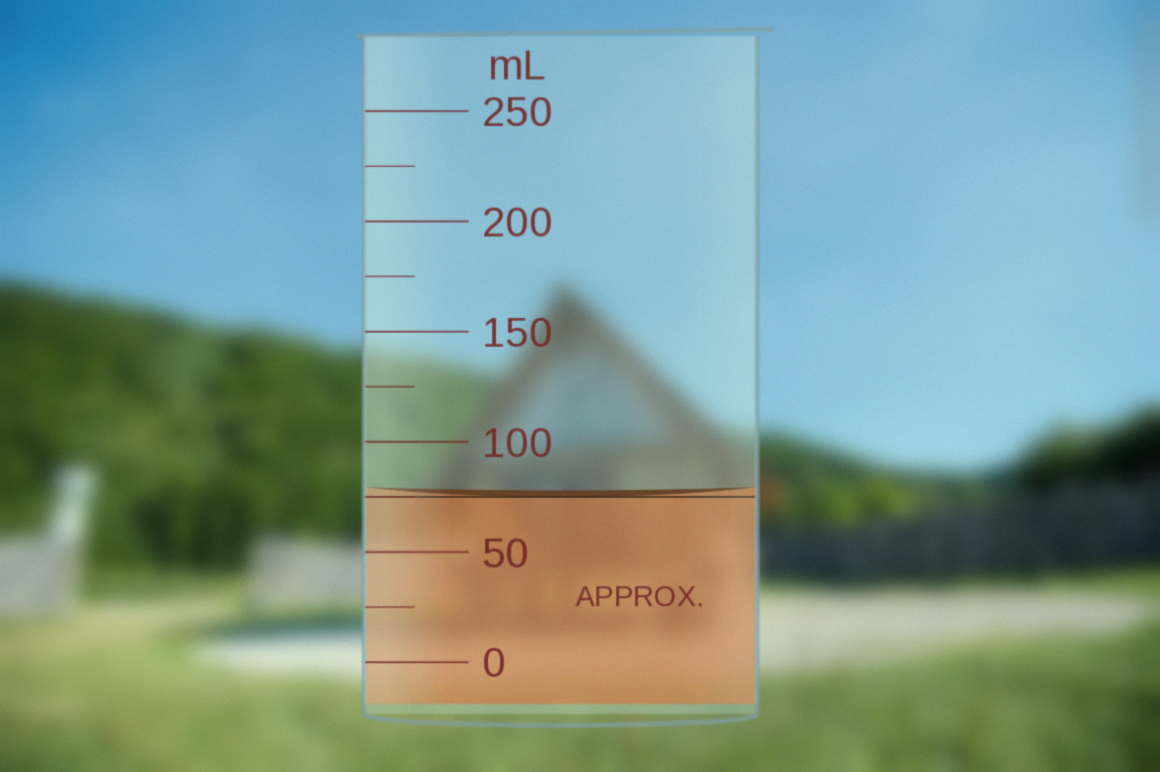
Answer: 75; mL
